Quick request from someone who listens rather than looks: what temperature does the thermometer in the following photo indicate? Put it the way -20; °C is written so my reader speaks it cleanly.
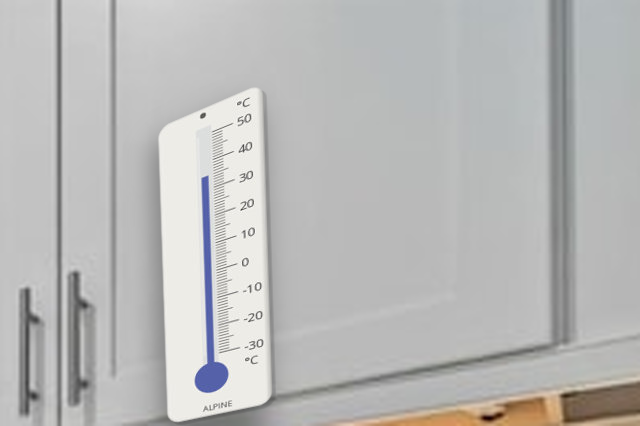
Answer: 35; °C
